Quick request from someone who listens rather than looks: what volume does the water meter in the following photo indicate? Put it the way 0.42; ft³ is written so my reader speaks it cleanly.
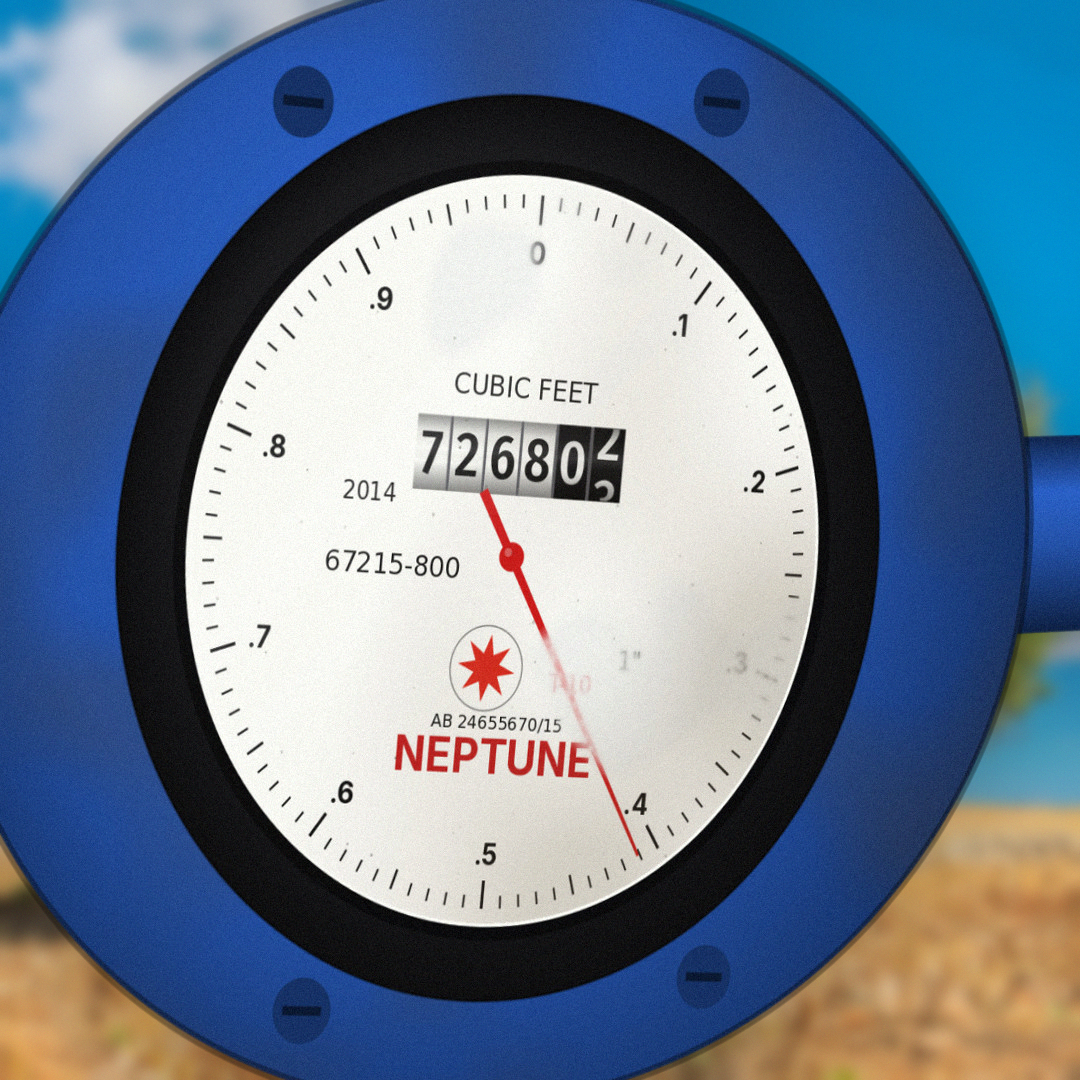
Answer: 726802.41; ft³
